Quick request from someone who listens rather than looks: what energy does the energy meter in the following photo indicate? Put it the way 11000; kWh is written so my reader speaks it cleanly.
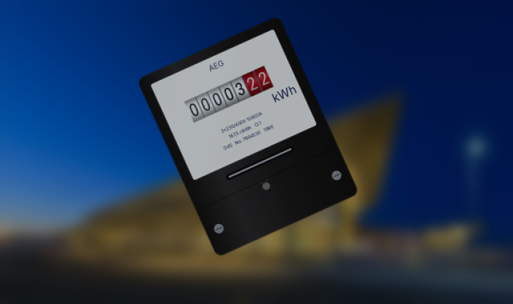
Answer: 3.22; kWh
